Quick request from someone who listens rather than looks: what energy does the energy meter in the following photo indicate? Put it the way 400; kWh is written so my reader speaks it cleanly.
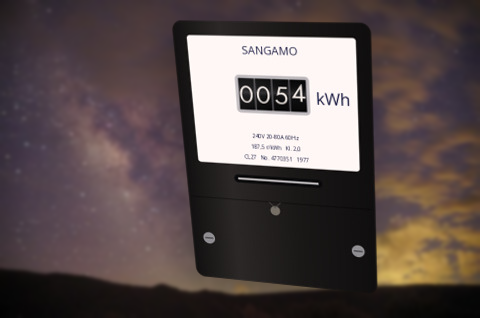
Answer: 54; kWh
